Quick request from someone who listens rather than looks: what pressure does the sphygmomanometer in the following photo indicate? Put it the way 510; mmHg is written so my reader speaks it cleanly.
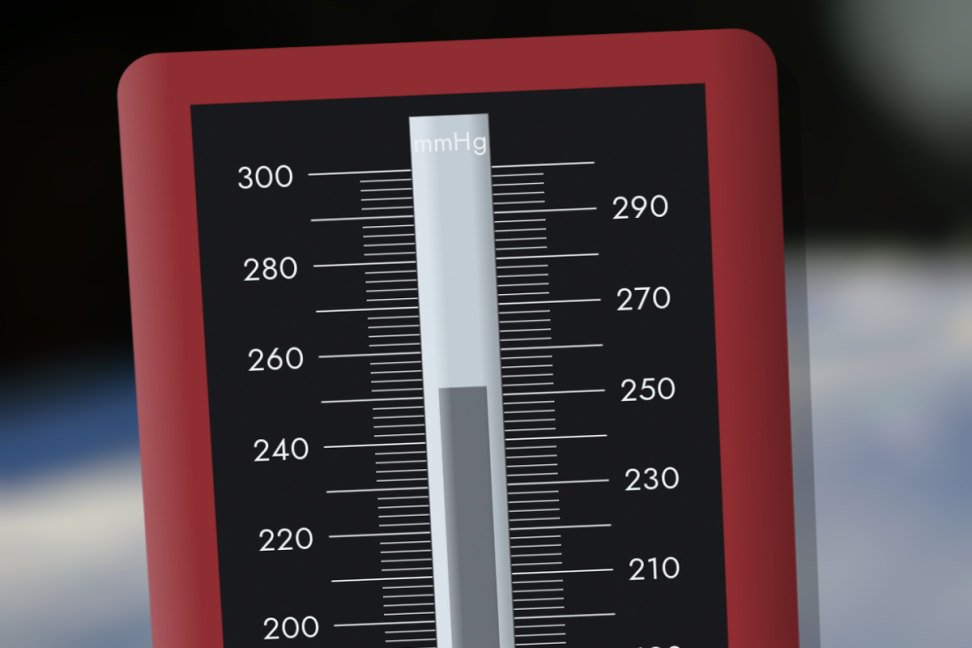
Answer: 252; mmHg
